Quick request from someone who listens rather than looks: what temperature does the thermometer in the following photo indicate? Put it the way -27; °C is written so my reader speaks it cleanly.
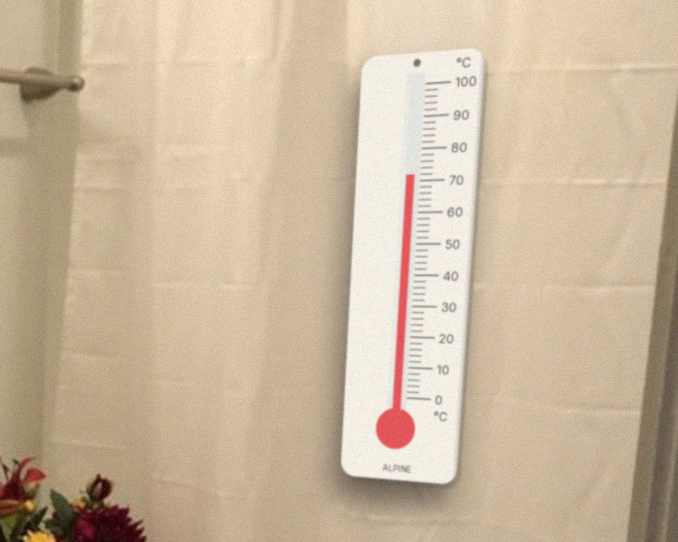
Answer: 72; °C
